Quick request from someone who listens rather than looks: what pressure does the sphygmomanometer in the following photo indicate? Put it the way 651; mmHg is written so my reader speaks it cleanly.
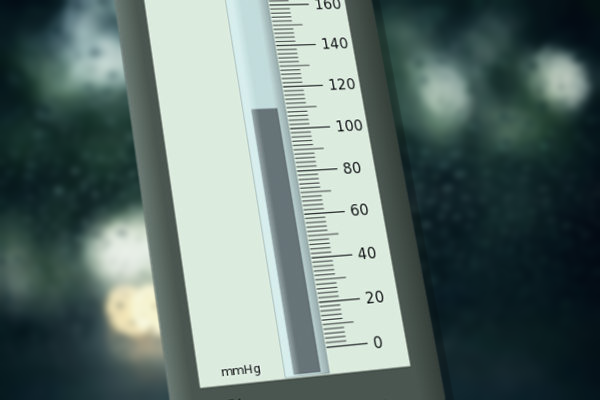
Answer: 110; mmHg
